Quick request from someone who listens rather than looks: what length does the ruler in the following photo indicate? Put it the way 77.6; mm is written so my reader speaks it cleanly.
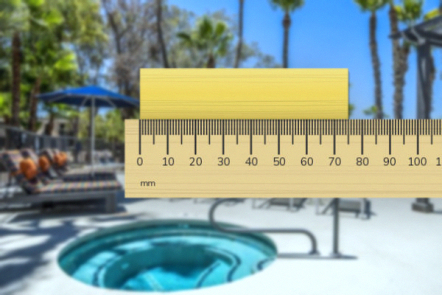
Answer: 75; mm
